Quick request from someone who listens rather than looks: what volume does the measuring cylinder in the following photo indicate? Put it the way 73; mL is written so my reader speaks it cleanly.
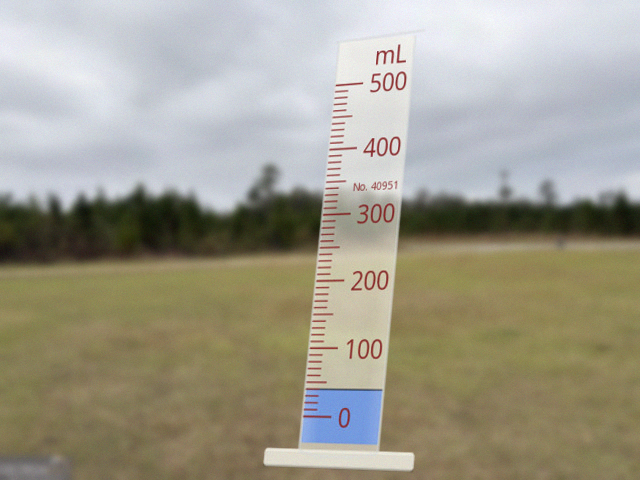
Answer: 40; mL
